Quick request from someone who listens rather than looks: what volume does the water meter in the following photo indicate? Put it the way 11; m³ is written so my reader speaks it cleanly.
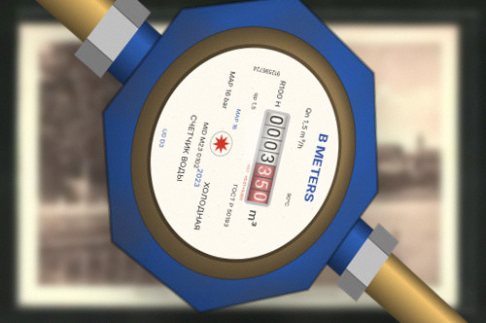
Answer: 3.350; m³
